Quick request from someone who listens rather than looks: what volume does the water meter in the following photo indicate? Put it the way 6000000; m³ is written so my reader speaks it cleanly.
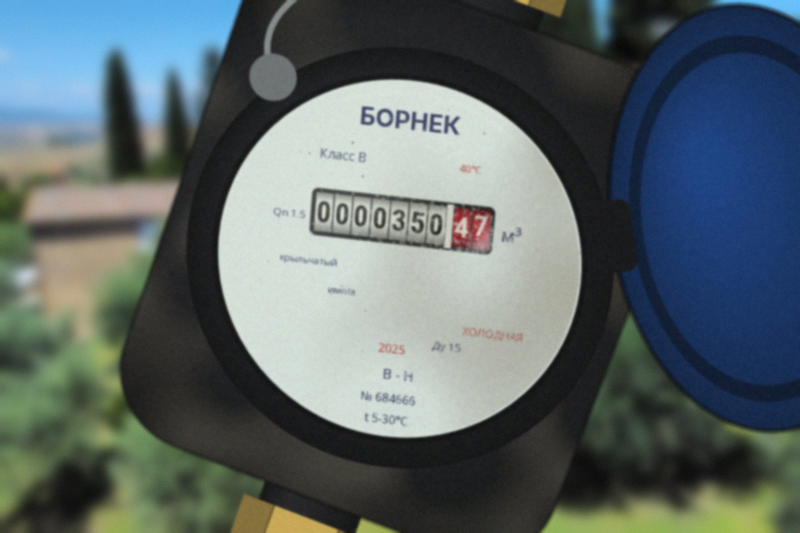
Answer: 350.47; m³
